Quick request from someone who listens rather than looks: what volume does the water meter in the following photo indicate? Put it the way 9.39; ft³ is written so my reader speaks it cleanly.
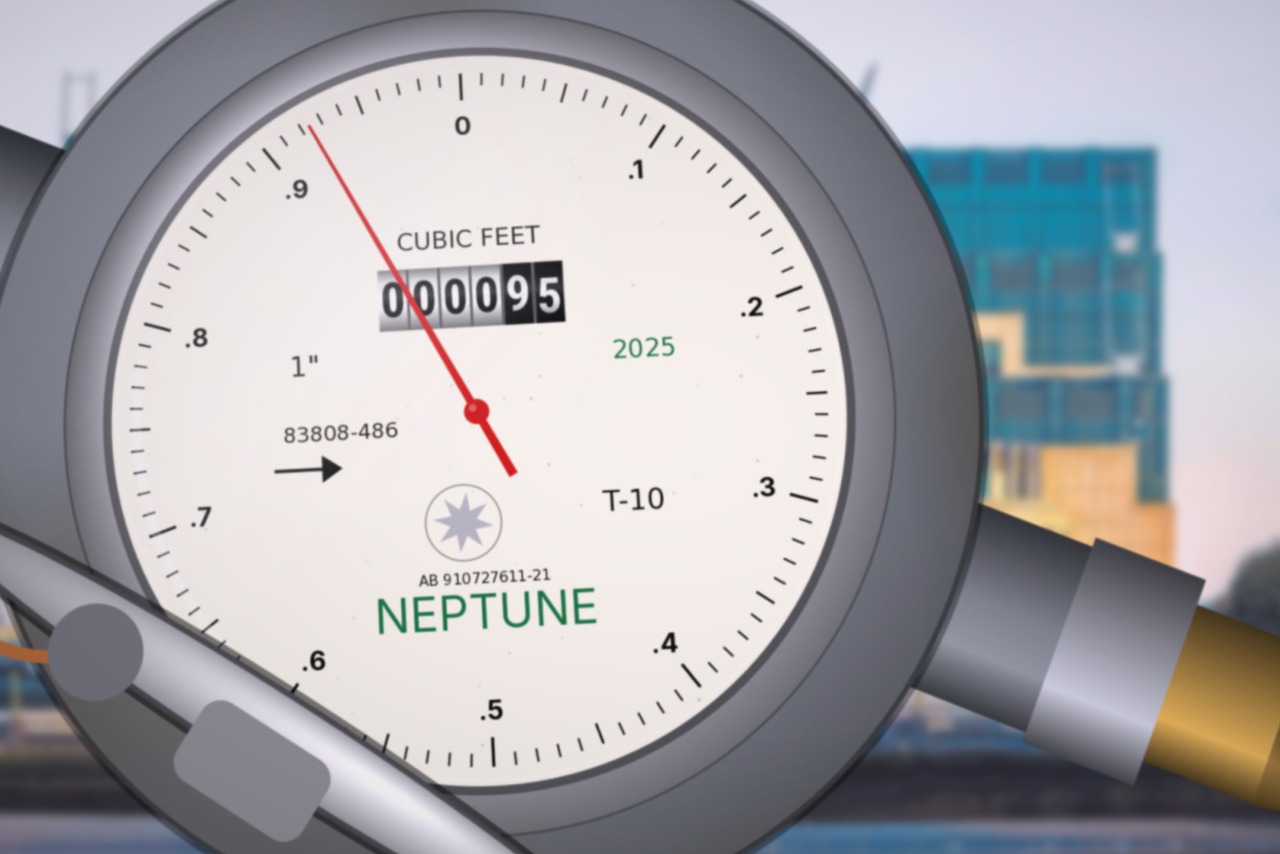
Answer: 94.92; ft³
